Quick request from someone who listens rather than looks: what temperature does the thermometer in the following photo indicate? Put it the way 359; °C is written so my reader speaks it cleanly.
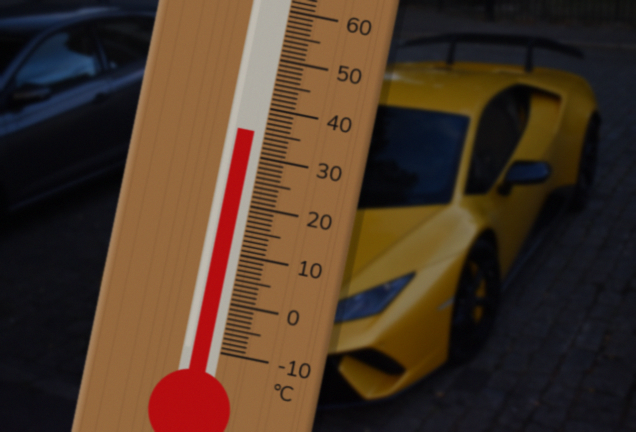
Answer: 35; °C
